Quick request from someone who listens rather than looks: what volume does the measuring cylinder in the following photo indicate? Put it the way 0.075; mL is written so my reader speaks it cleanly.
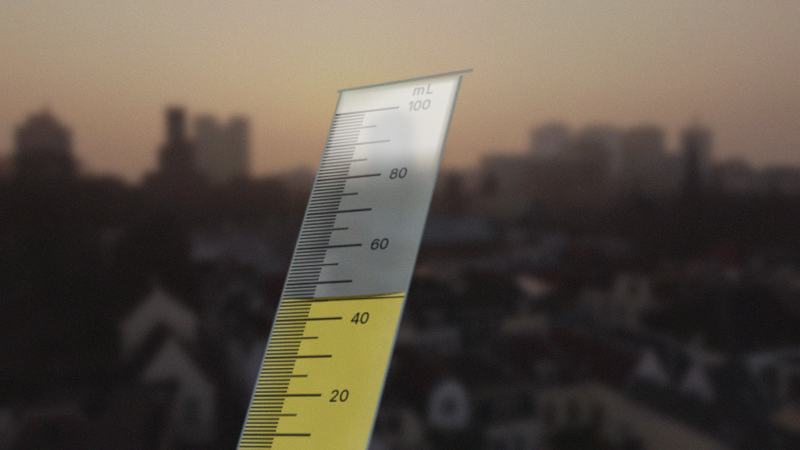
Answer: 45; mL
